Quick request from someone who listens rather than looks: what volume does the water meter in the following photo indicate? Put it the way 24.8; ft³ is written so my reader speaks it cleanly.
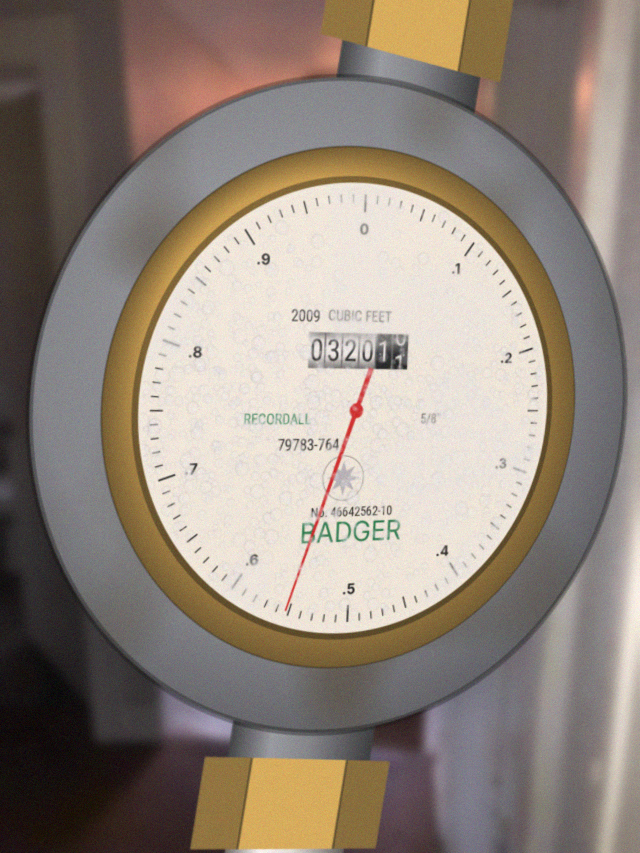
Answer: 32010.55; ft³
